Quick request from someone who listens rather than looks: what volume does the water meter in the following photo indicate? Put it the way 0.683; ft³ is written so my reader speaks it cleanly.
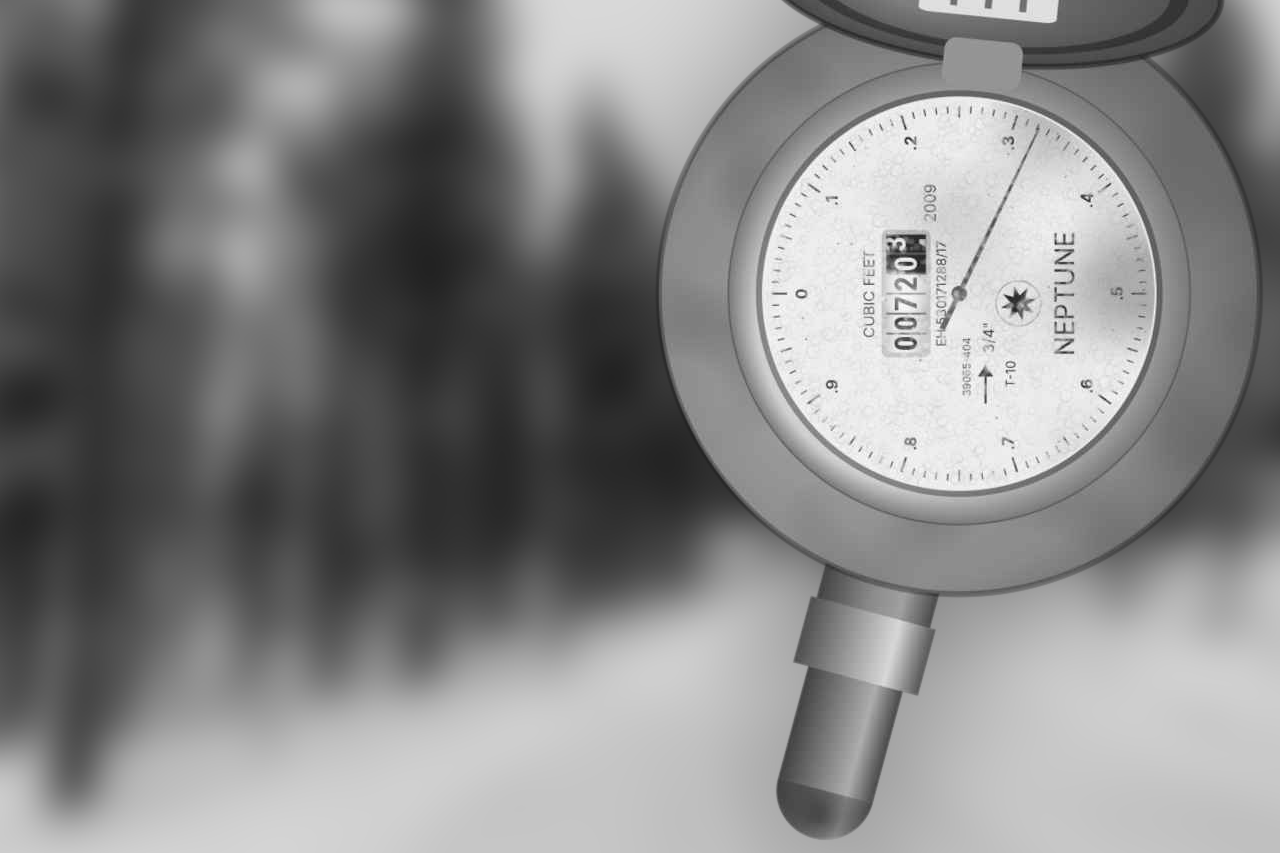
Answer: 7203.32; ft³
